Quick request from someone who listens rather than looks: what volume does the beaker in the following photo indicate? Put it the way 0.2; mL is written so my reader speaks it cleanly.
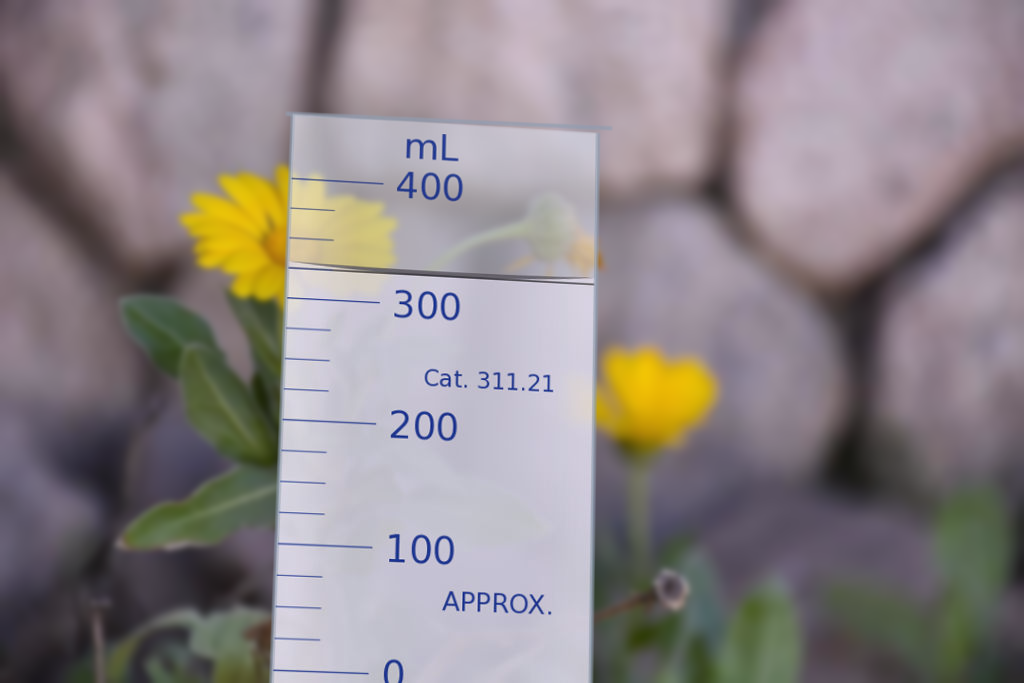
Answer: 325; mL
